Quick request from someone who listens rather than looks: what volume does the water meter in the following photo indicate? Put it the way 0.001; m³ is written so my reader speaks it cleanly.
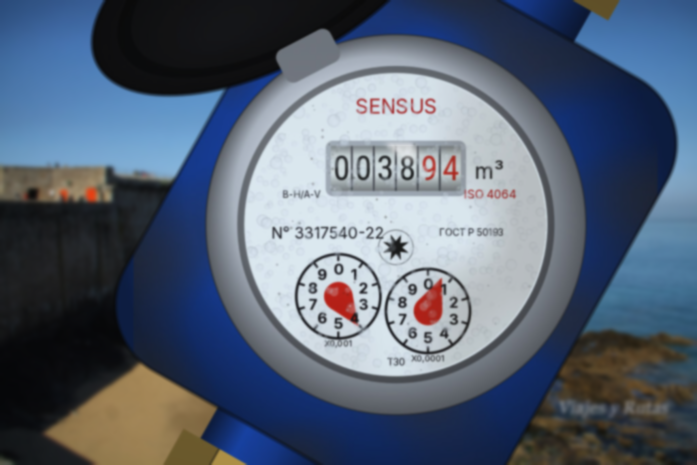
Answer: 38.9440; m³
